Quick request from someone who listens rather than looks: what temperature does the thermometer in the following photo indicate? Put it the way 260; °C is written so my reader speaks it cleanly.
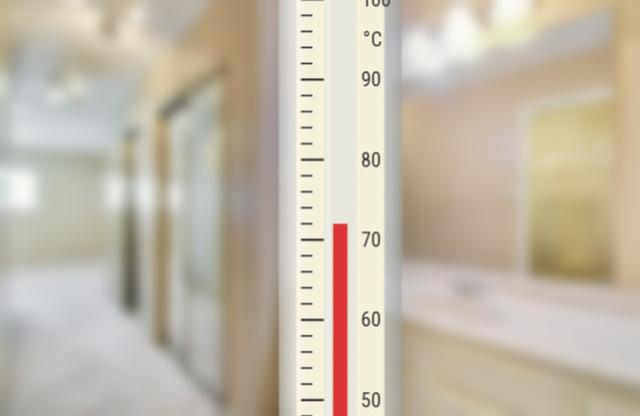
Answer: 72; °C
